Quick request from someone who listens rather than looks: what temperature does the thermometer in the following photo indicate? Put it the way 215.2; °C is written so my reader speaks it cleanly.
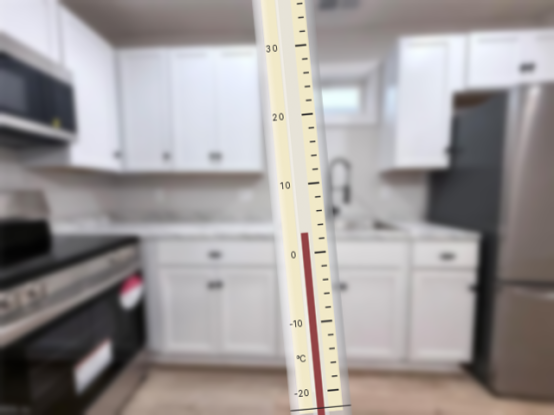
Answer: 3; °C
